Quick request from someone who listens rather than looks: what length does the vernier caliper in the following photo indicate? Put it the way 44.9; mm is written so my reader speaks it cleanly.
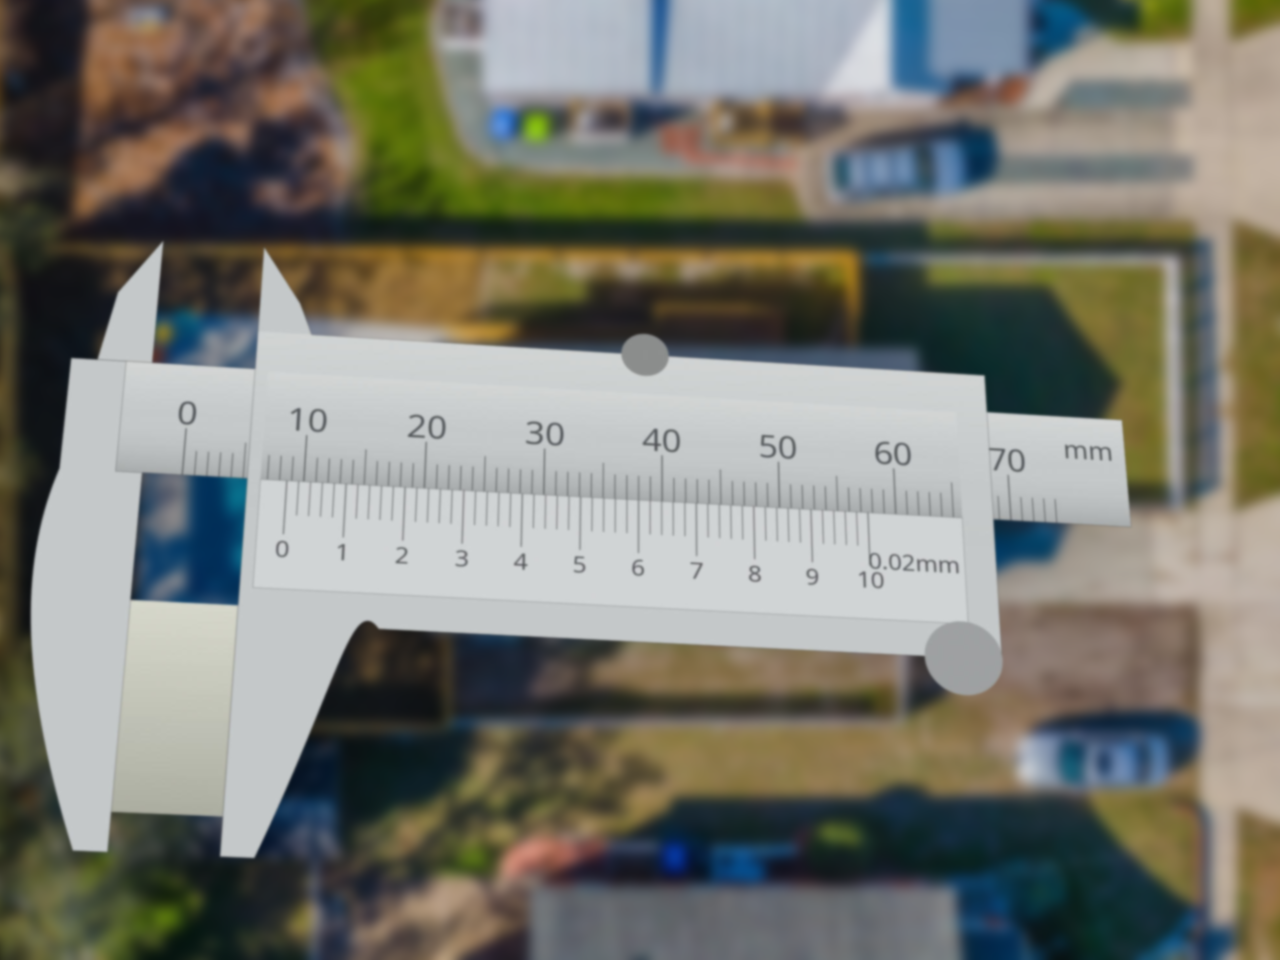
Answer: 8.6; mm
